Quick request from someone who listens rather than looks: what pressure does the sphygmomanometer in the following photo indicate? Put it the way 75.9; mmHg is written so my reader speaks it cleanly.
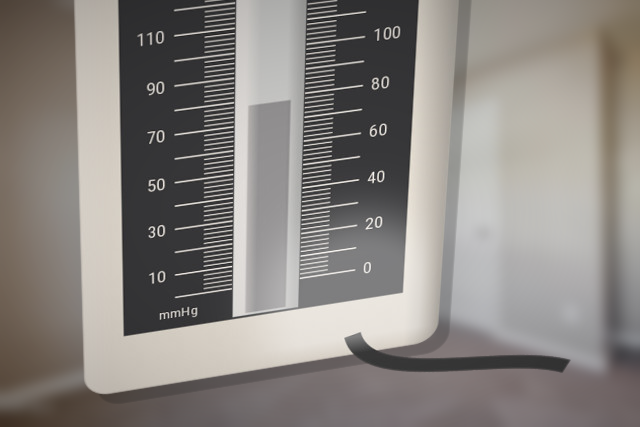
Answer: 78; mmHg
